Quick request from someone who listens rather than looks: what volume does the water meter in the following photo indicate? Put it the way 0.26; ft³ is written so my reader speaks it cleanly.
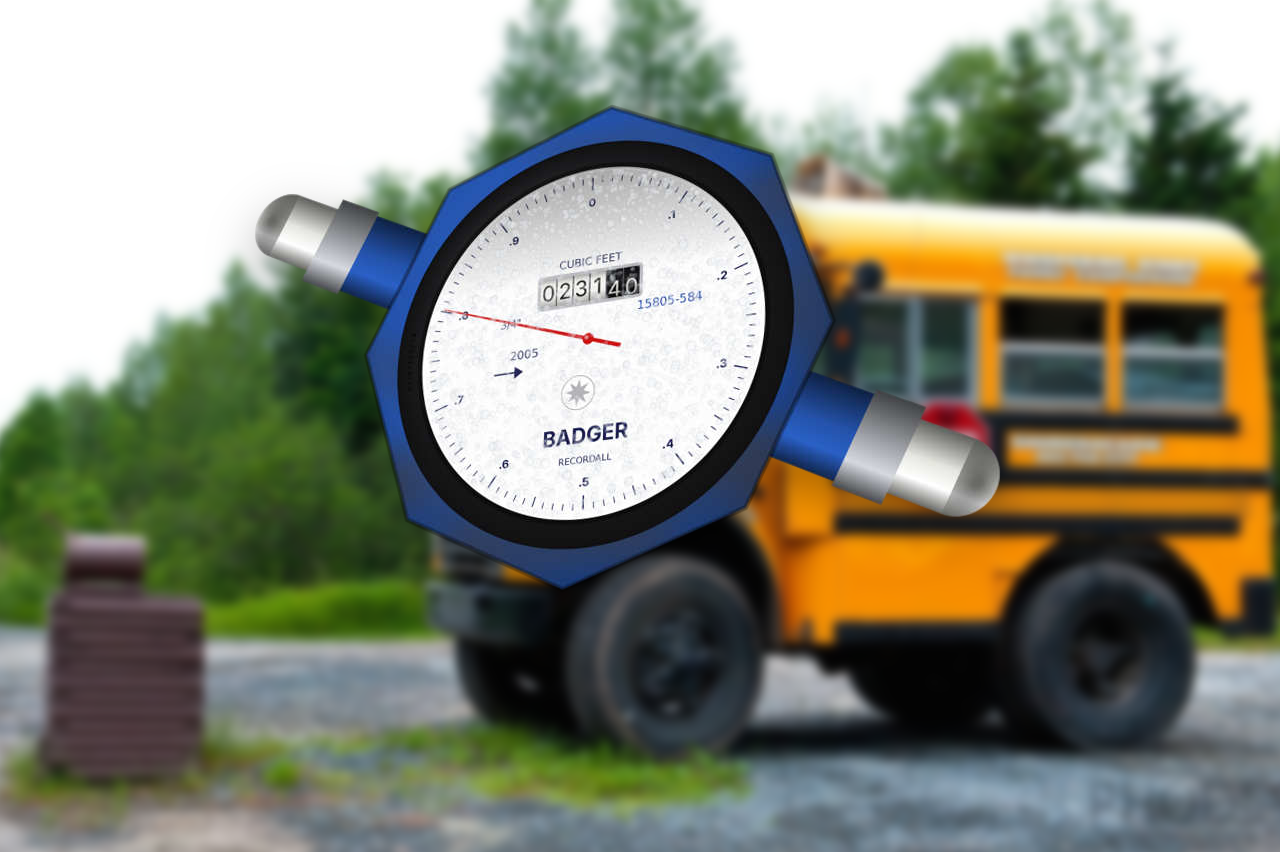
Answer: 23139.80; ft³
